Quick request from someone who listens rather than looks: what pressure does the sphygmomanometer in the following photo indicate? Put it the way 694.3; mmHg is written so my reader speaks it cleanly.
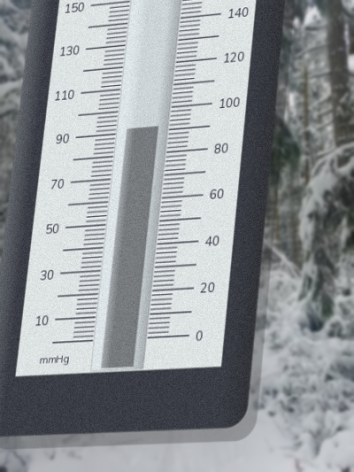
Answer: 92; mmHg
